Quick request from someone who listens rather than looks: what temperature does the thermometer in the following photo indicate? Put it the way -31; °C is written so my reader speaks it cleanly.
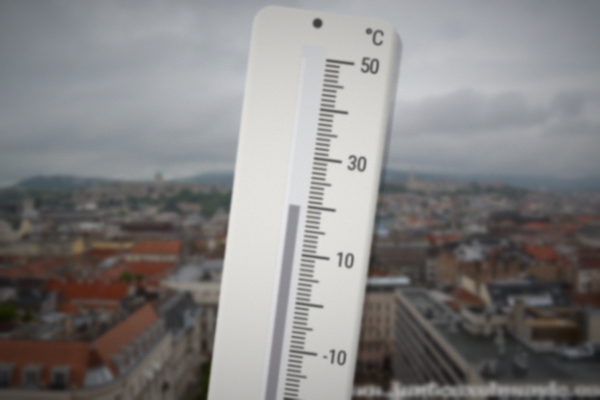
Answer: 20; °C
